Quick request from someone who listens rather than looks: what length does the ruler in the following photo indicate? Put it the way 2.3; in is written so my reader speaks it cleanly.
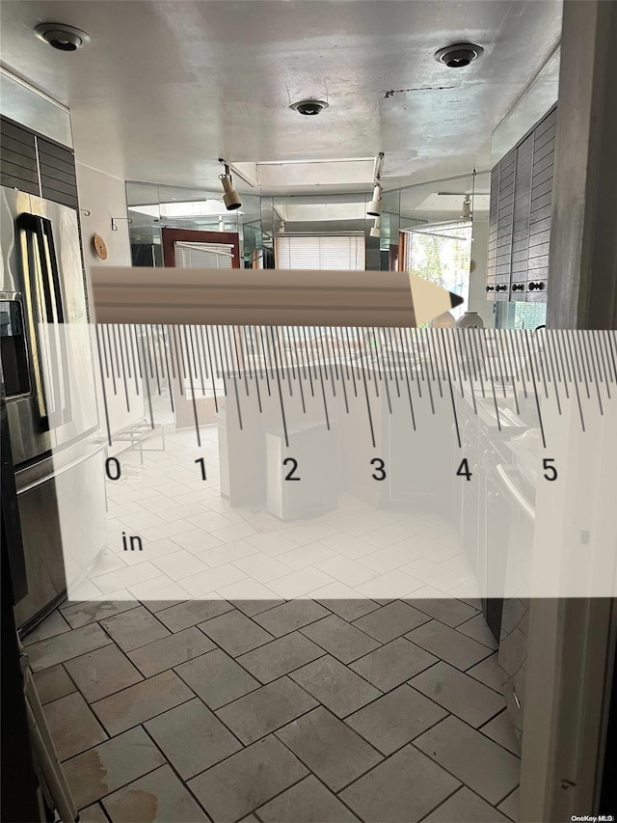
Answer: 4.3125; in
